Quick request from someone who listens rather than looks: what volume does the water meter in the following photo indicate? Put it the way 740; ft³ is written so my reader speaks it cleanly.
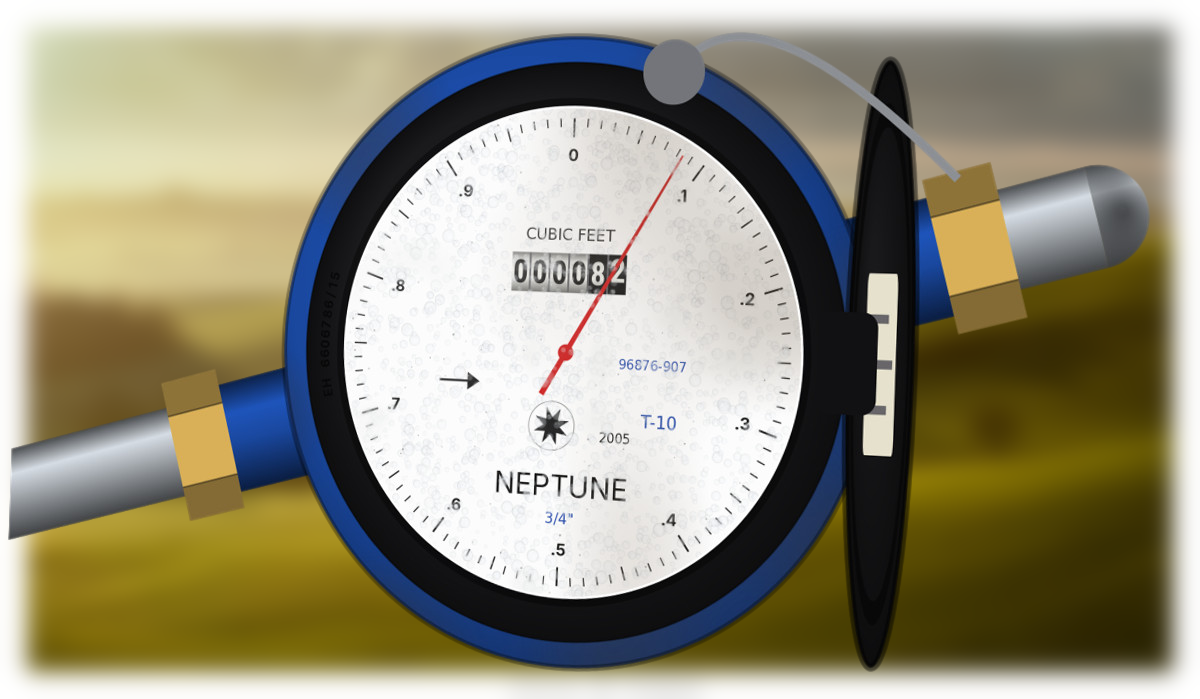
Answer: 82.08; ft³
